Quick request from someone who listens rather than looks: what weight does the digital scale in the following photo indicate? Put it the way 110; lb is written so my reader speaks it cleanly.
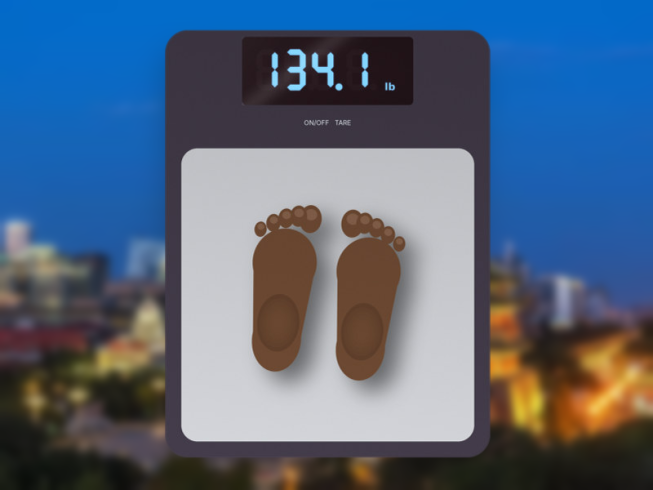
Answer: 134.1; lb
